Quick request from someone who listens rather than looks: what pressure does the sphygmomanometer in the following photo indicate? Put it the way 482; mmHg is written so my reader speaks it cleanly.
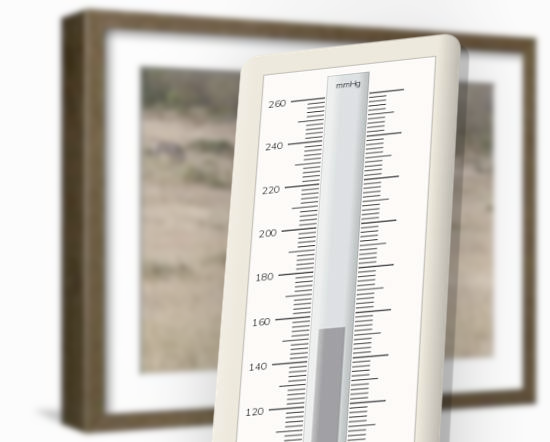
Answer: 154; mmHg
